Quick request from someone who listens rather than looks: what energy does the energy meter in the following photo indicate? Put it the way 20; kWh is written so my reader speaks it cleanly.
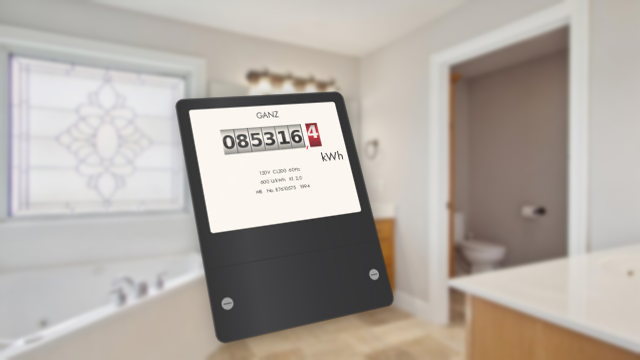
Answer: 85316.4; kWh
